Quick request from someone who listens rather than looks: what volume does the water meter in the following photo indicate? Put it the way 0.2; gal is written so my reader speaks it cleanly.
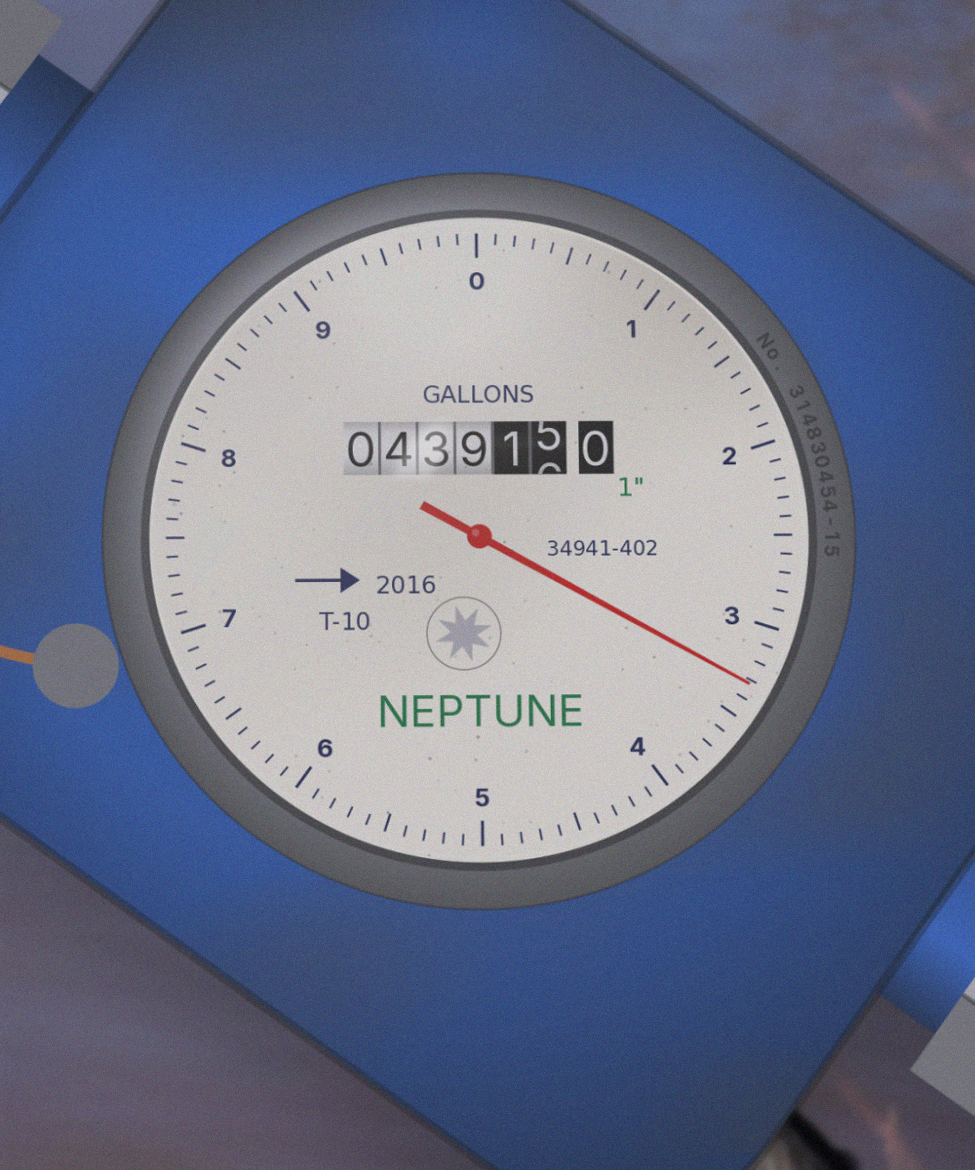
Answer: 439153.3; gal
